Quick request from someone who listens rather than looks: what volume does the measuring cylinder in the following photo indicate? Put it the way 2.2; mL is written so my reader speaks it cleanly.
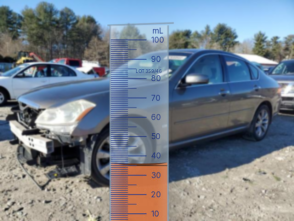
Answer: 35; mL
